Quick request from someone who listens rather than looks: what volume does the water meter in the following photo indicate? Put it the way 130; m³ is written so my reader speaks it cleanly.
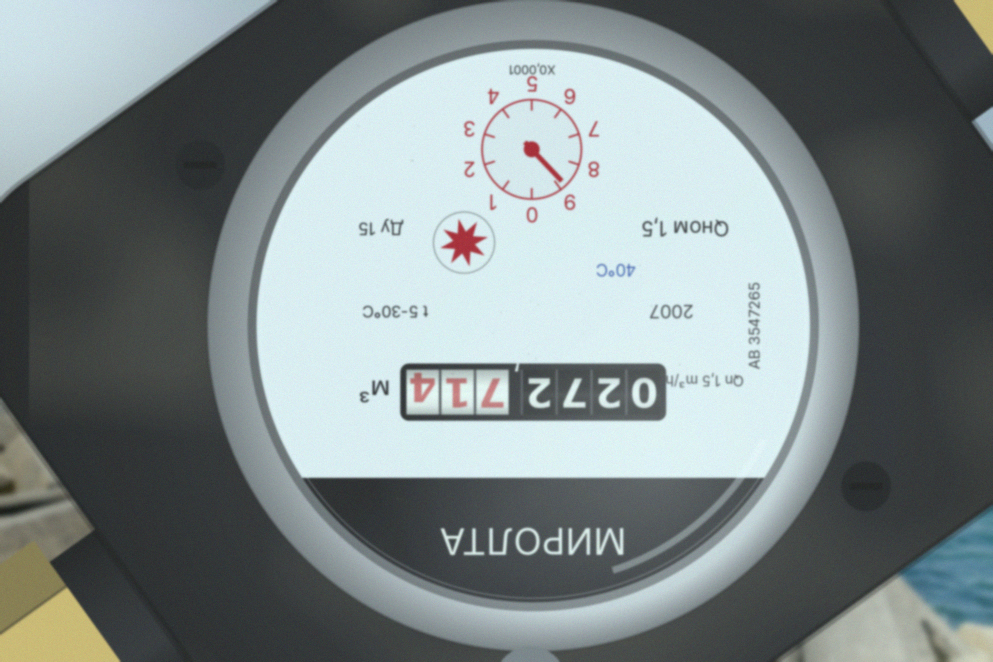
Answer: 272.7138; m³
